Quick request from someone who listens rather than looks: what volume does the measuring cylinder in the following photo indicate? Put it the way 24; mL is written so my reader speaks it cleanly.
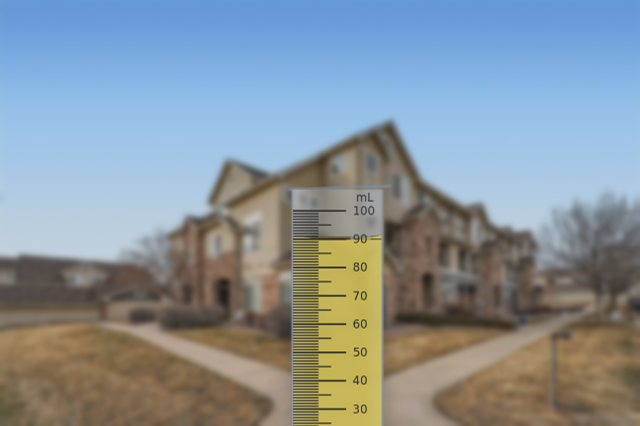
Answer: 90; mL
